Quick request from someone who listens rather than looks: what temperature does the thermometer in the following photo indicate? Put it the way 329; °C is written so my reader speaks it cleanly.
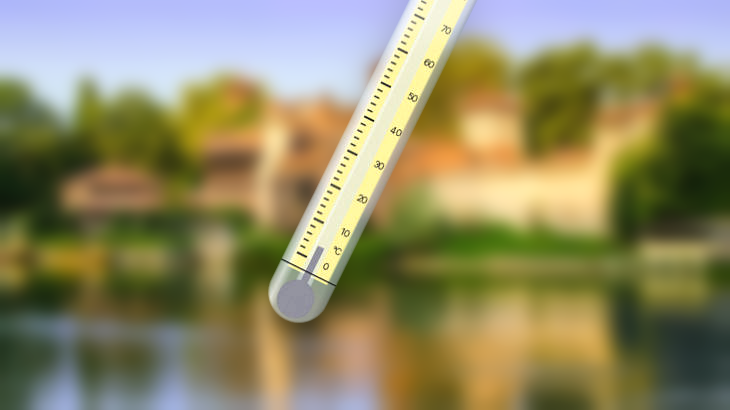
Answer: 4; °C
